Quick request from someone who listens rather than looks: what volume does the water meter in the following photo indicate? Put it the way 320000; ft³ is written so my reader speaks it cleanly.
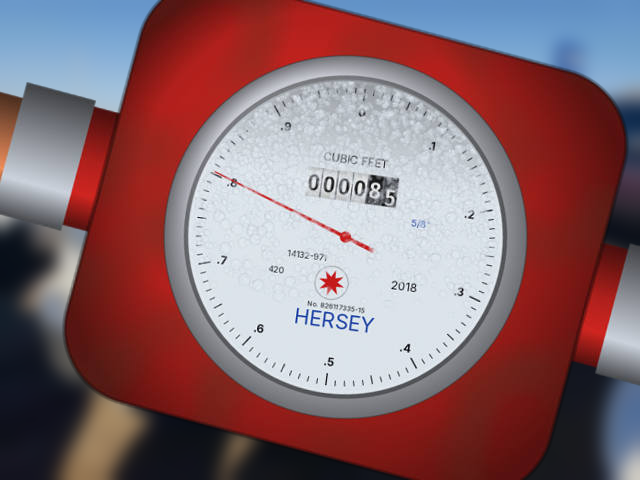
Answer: 84.80; ft³
